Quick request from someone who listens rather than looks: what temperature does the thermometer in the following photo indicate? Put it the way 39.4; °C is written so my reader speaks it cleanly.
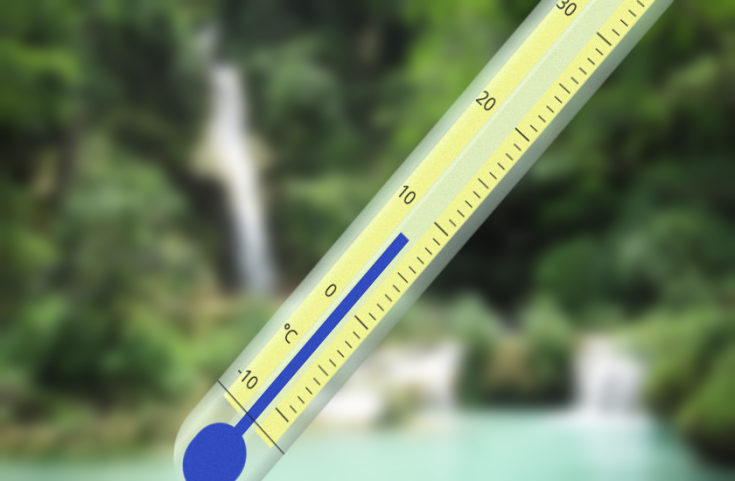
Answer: 7.5; °C
